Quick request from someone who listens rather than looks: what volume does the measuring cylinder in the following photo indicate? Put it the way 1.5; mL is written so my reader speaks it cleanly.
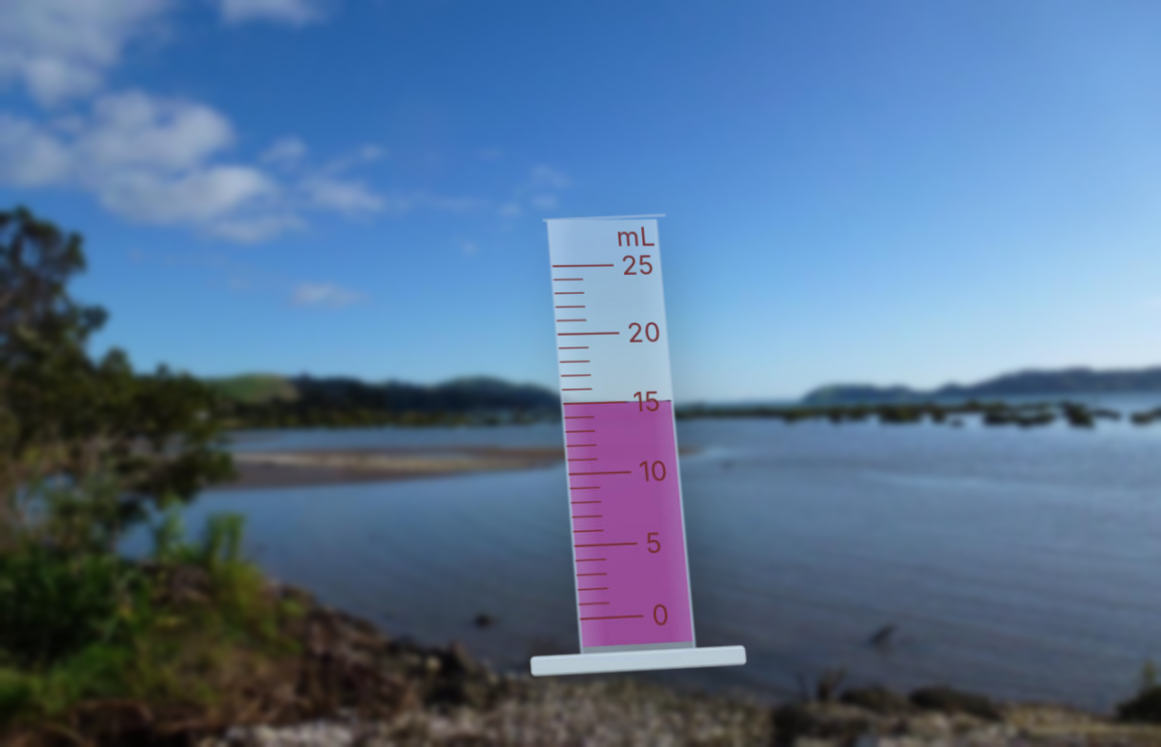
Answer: 15; mL
